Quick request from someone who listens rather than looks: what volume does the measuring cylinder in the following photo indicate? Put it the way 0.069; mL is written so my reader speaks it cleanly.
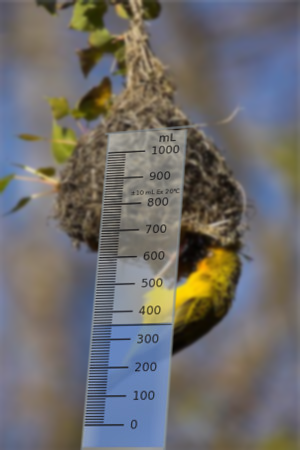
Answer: 350; mL
